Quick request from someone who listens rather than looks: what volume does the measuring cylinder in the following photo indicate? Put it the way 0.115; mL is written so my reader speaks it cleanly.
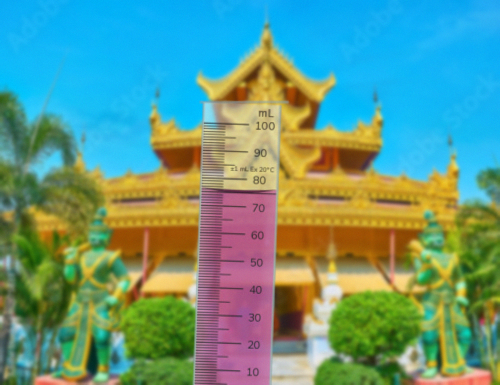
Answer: 75; mL
